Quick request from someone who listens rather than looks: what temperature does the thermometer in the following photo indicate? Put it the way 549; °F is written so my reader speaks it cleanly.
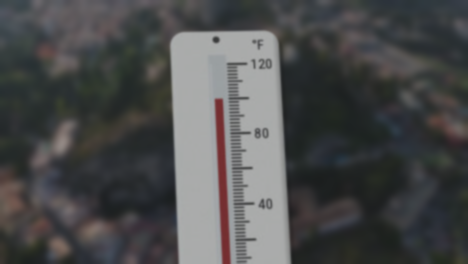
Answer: 100; °F
